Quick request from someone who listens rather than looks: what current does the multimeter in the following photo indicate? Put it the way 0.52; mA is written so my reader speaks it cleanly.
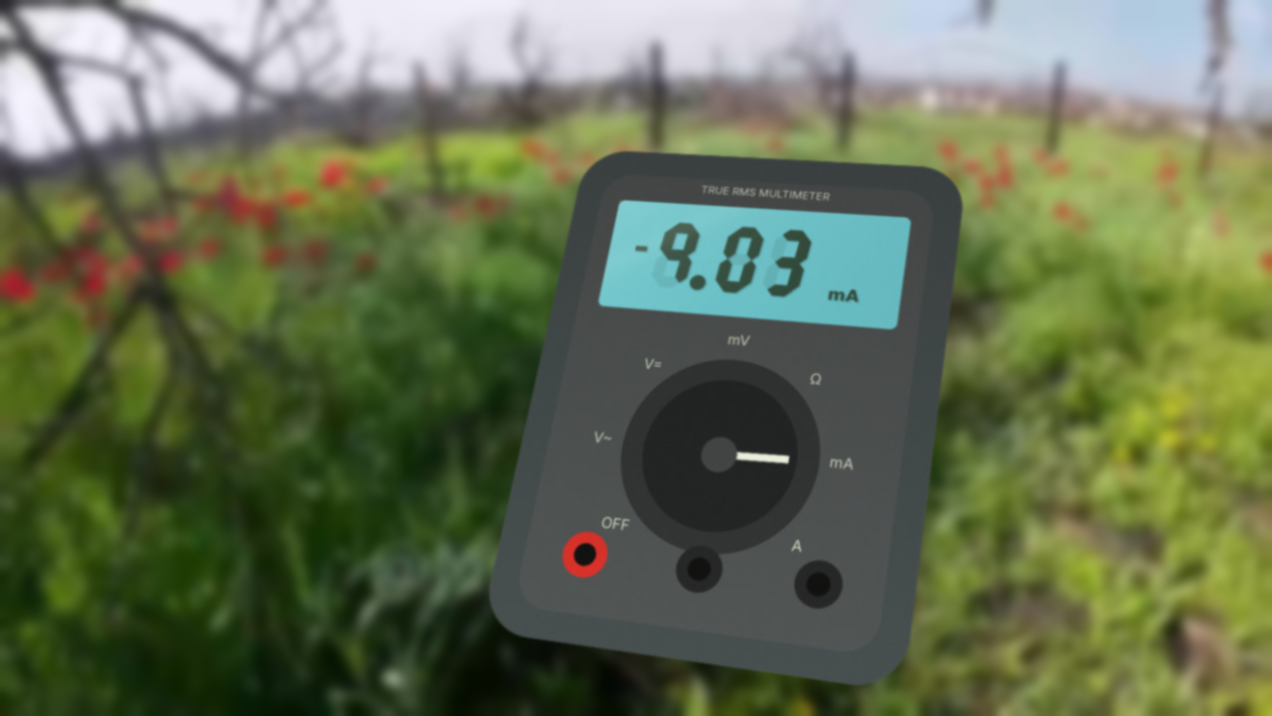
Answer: -9.03; mA
